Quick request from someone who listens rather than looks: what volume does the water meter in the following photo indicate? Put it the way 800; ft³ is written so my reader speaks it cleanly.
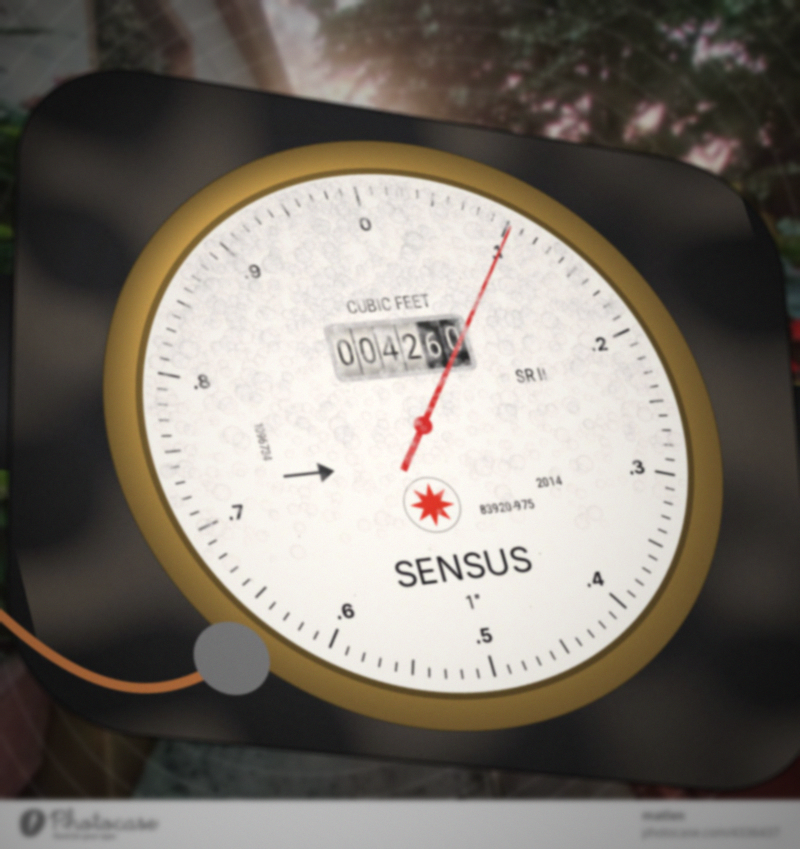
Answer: 4260.10; ft³
